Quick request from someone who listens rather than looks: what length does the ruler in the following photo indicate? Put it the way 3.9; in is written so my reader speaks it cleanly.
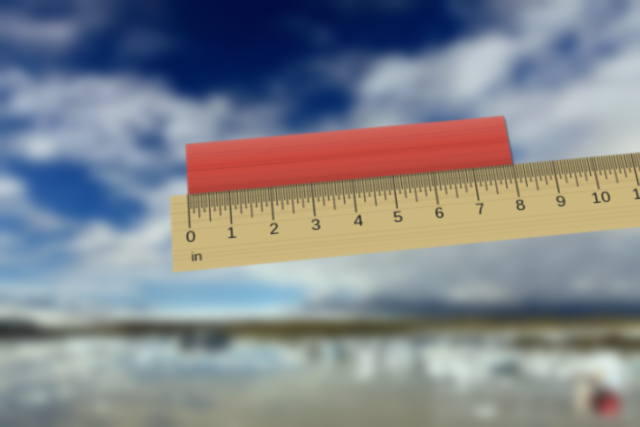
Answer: 8; in
